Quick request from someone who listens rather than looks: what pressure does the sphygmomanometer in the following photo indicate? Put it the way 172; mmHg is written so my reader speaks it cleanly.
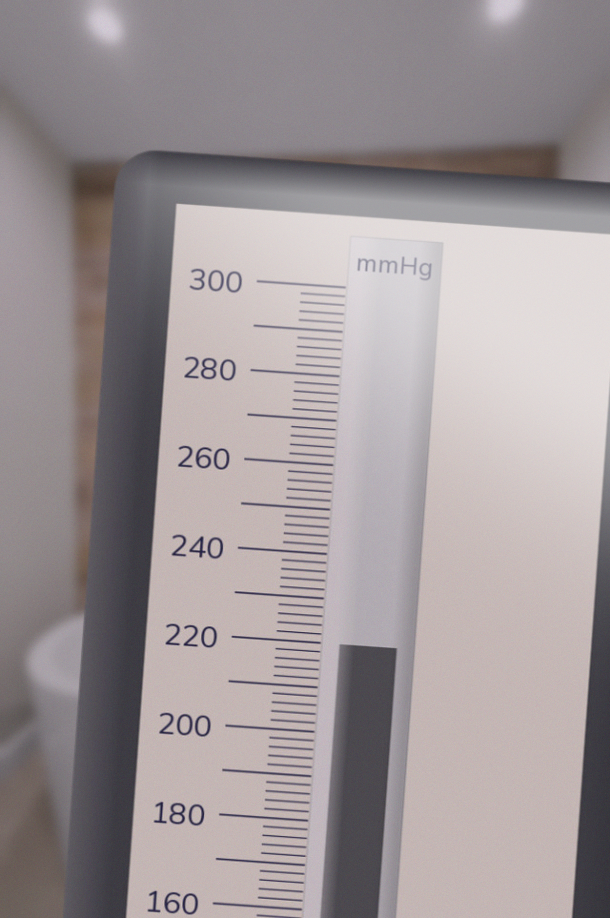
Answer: 220; mmHg
